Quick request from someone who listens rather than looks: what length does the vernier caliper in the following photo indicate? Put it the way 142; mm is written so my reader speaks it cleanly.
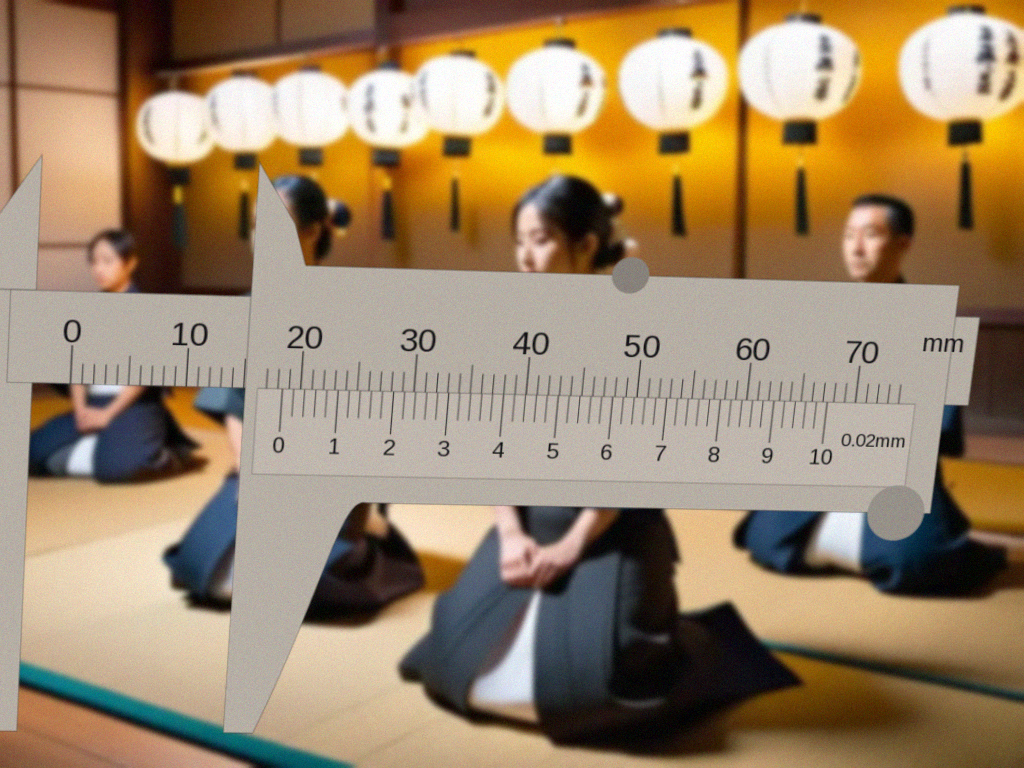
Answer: 18.4; mm
